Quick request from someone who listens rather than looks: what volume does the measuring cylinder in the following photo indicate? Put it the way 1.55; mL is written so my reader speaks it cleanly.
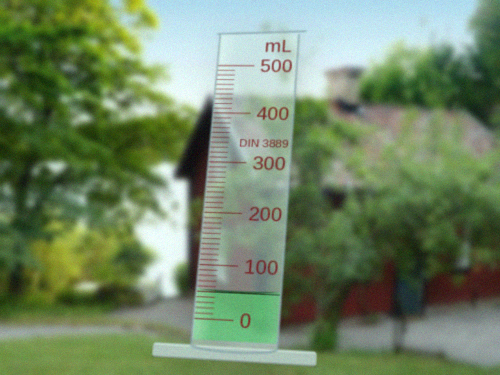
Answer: 50; mL
